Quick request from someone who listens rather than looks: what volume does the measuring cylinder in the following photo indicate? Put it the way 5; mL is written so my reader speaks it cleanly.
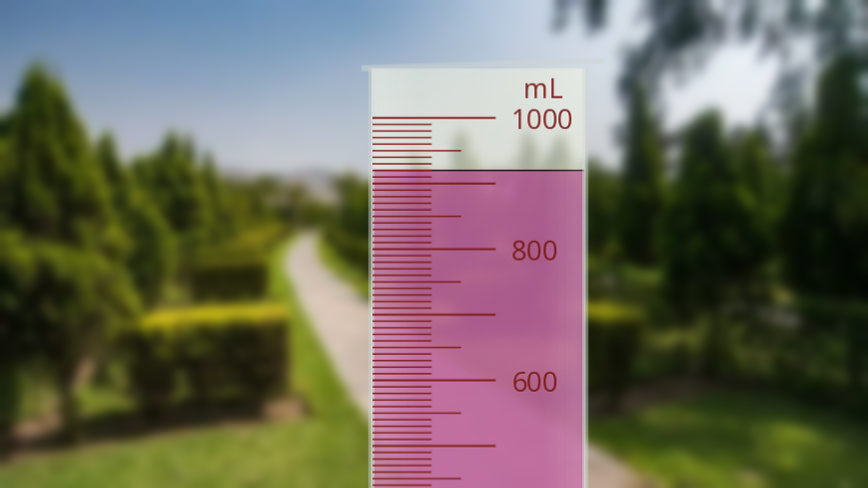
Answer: 920; mL
